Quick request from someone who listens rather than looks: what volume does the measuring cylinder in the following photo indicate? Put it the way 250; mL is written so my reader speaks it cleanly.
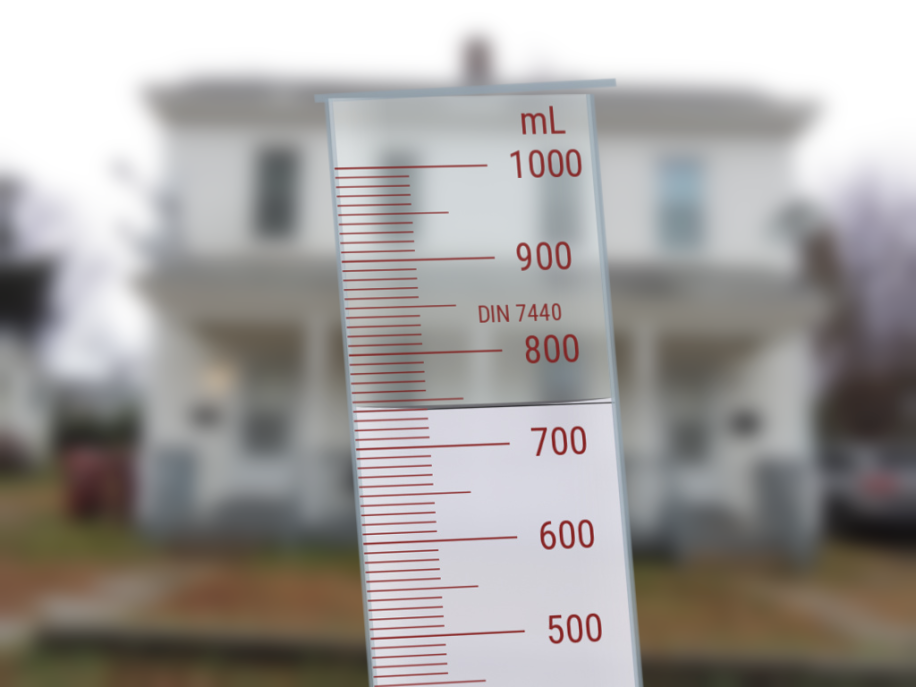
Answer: 740; mL
